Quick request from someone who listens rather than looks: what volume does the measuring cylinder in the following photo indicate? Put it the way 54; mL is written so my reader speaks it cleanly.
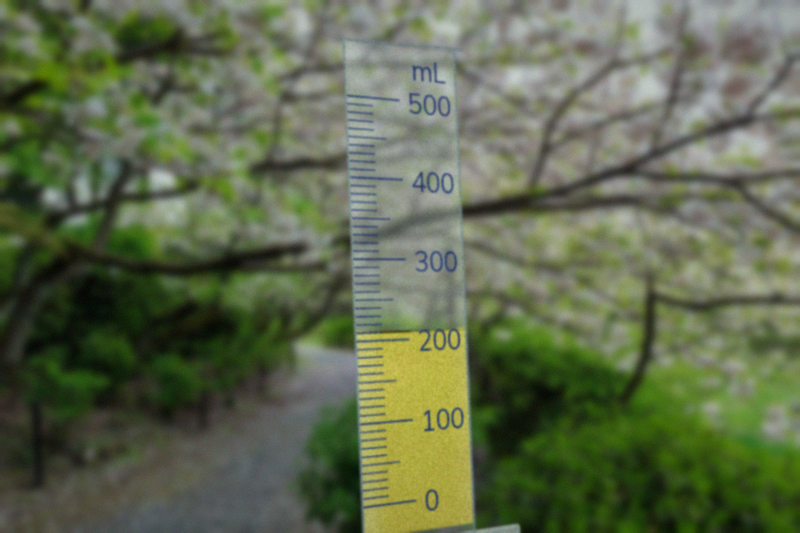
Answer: 210; mL
